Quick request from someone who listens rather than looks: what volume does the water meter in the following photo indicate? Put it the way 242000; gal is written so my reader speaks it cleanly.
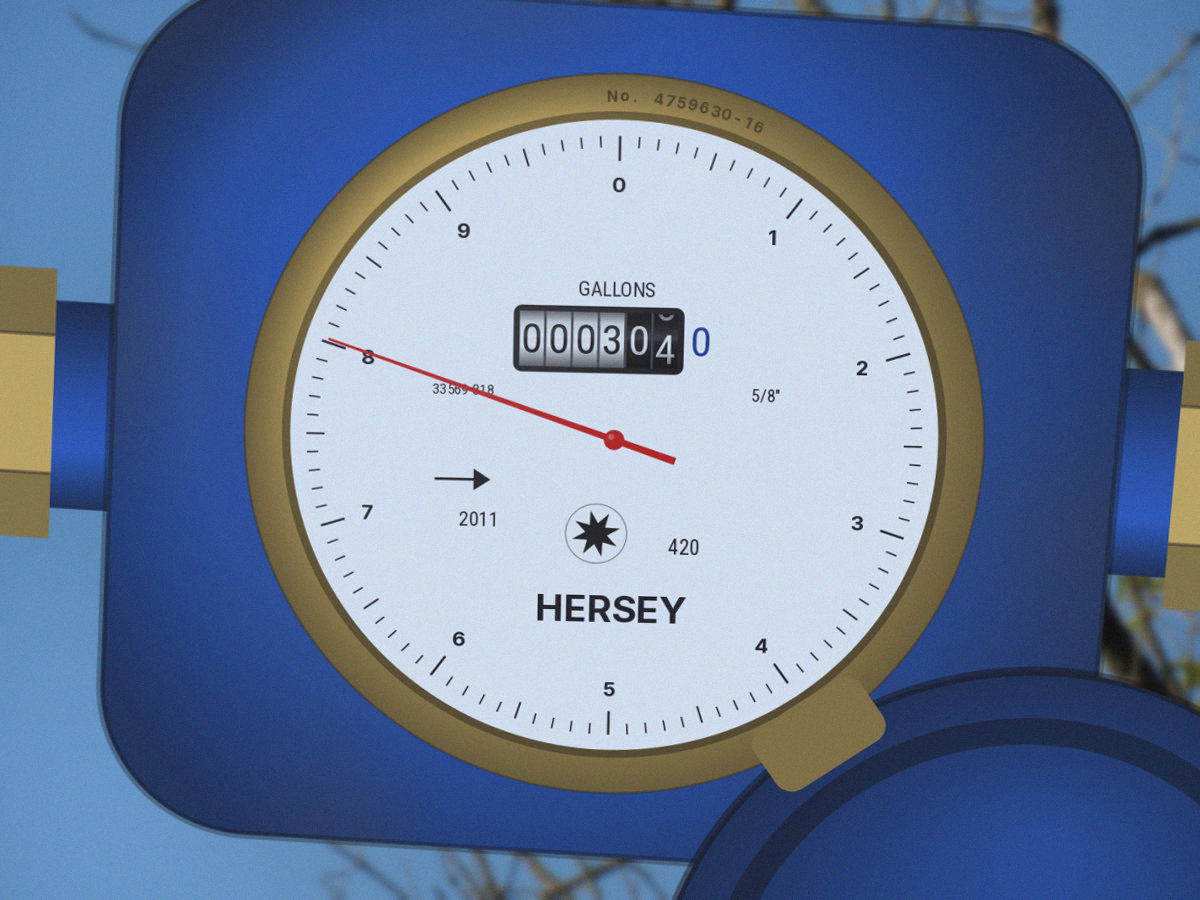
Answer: 3038.0; gal
